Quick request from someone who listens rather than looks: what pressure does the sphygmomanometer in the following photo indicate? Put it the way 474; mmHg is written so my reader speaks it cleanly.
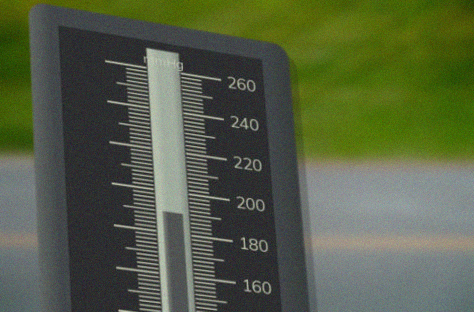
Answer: 190; mmHg
